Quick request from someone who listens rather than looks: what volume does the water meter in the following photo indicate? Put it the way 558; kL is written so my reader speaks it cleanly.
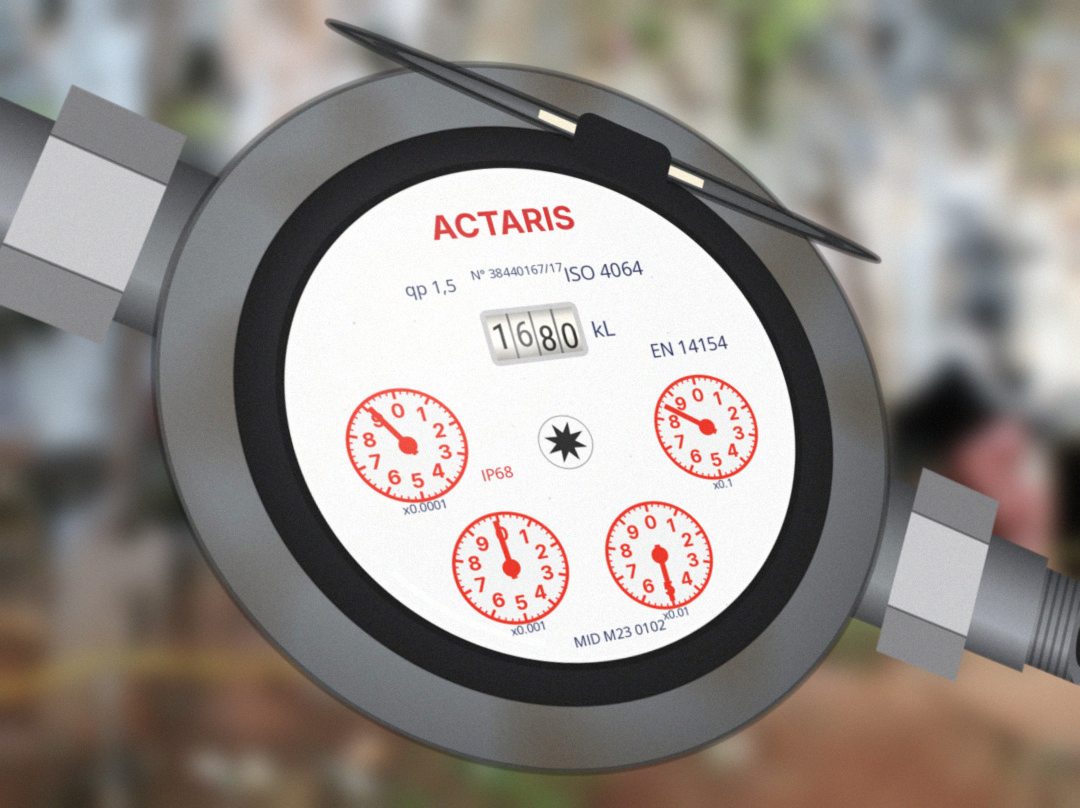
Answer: 1679.8499; kL
